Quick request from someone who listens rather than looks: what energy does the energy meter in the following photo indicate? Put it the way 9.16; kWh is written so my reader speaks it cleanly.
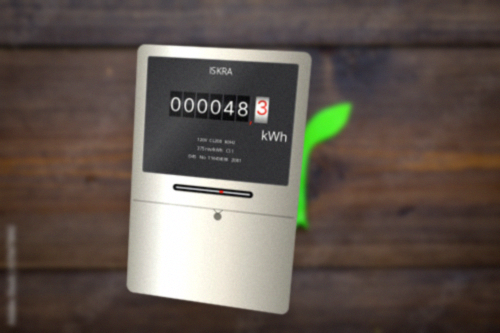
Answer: 48.3; kWh
